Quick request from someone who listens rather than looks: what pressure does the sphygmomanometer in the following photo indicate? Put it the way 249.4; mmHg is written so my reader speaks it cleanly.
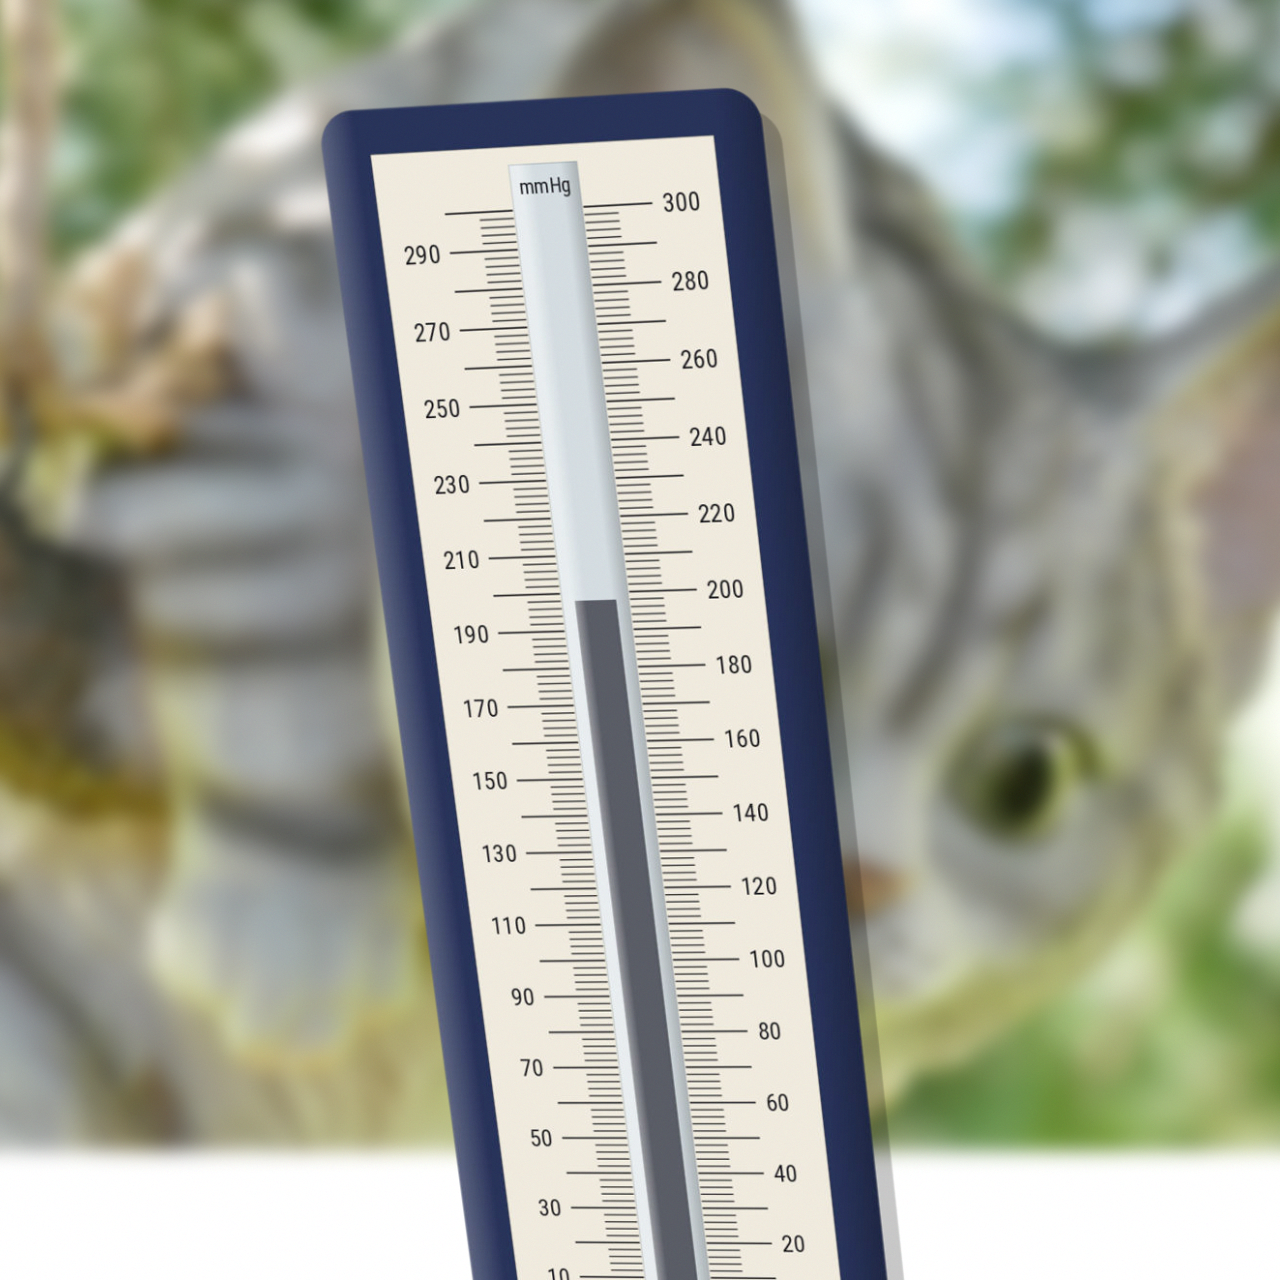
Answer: 198; mmHg
